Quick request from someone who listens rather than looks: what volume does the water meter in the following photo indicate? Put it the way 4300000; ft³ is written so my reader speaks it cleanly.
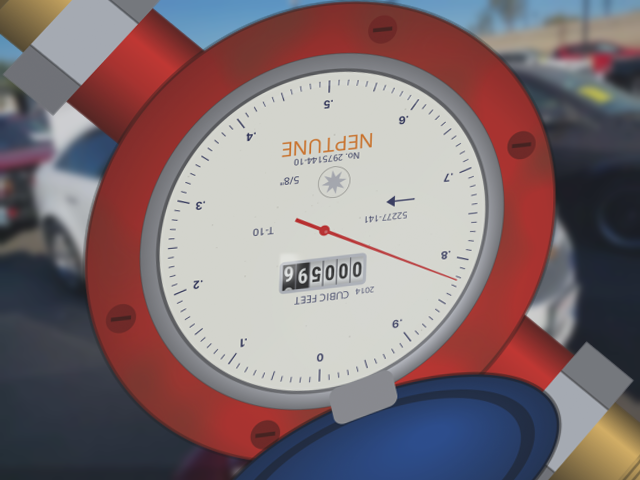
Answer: 595.82; ft³
